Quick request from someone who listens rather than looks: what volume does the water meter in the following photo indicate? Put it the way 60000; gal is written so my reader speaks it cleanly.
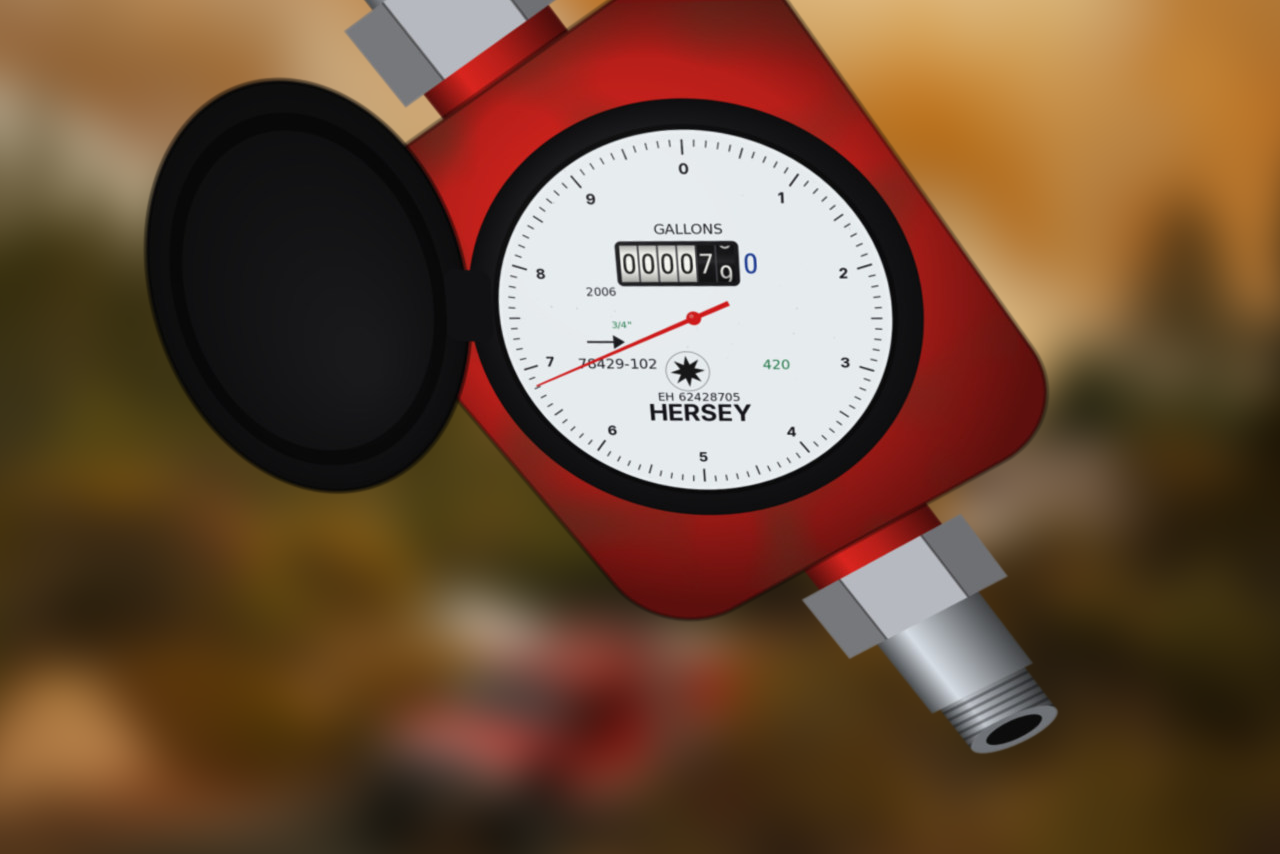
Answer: 786.8; gal
